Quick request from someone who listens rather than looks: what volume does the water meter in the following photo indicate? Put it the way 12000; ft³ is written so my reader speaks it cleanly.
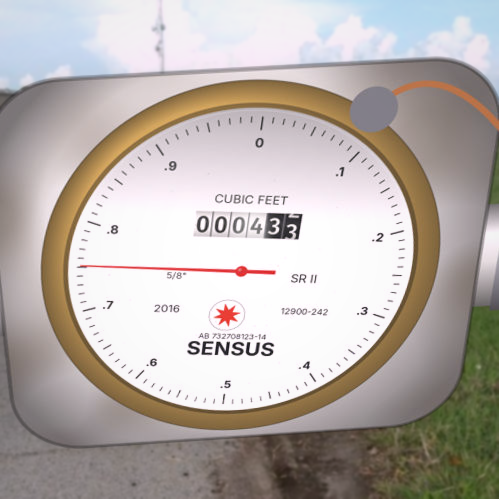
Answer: 432.75; ft³
